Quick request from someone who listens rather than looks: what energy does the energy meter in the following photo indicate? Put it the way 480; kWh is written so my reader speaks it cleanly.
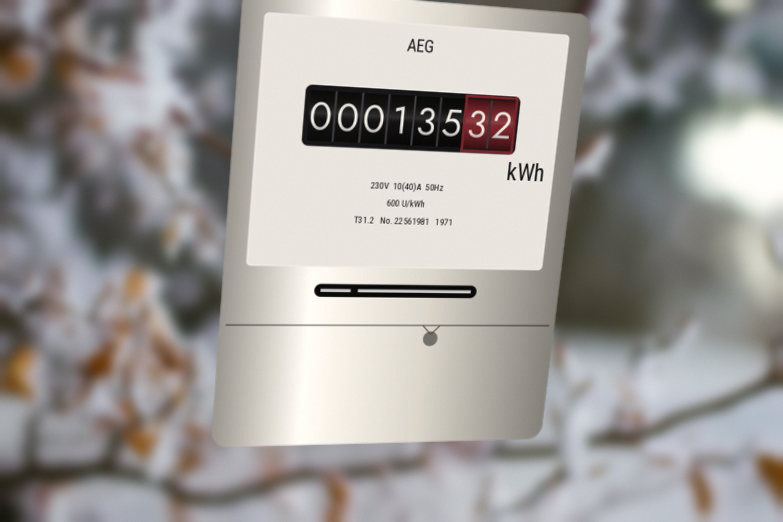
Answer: 135.32; kWh
